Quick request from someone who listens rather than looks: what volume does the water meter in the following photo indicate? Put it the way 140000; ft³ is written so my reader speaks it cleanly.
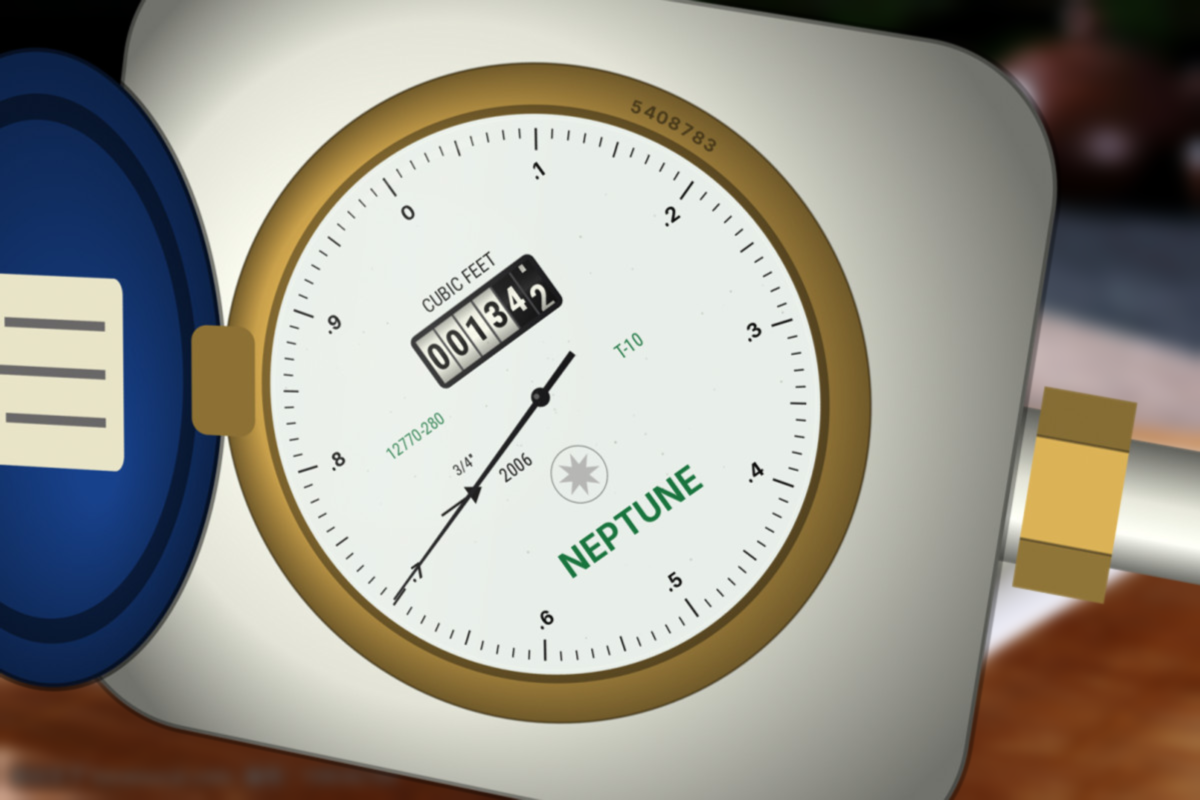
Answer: 1341.70; ft³
